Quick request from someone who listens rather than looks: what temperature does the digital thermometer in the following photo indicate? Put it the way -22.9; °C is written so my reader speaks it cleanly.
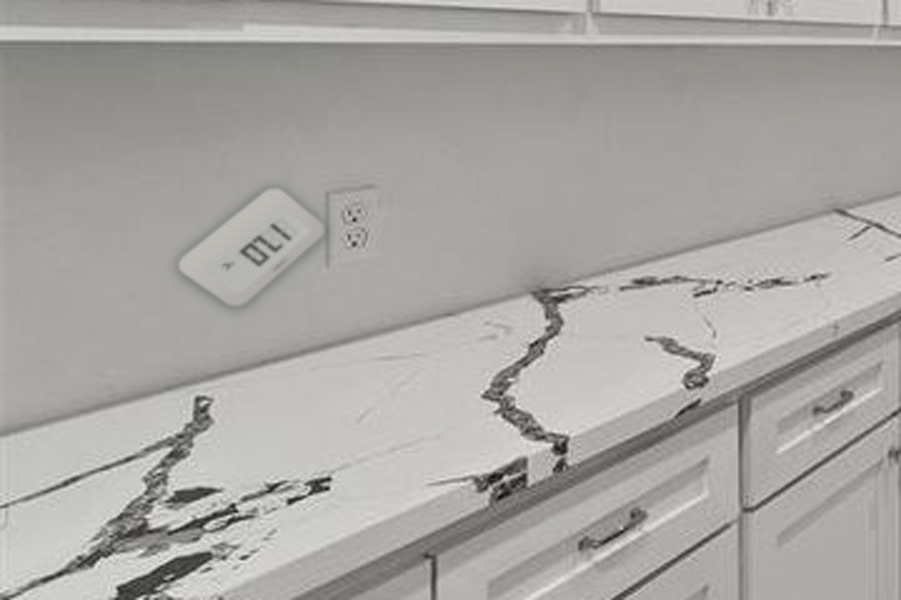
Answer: 17.0; °C
